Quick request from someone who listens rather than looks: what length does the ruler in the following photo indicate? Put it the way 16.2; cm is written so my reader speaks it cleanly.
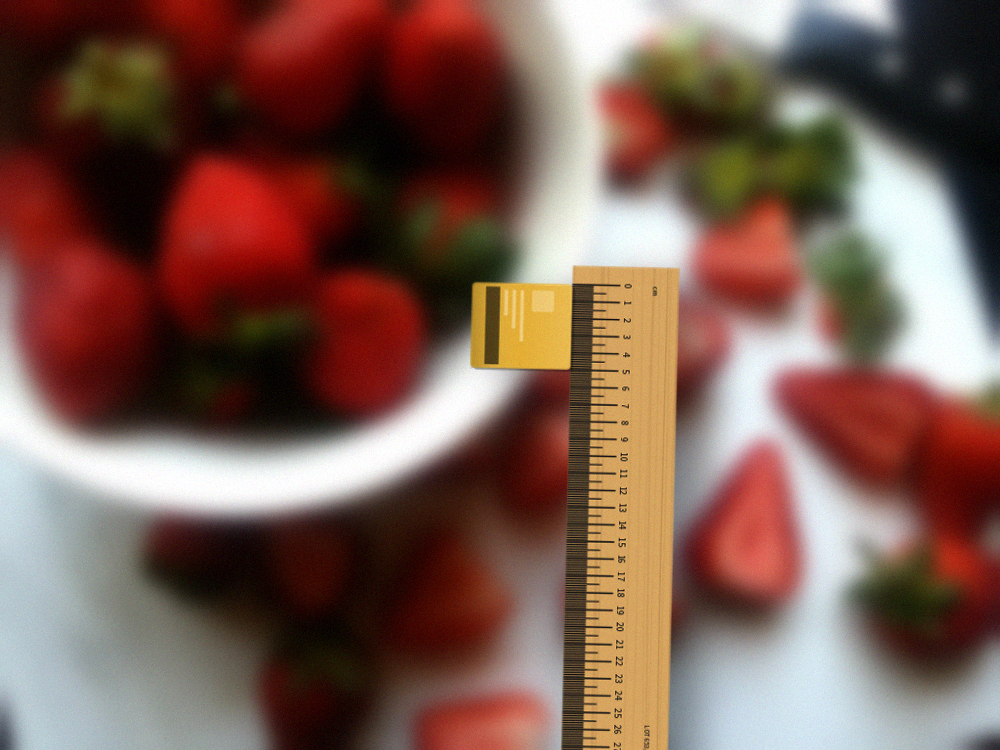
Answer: 5; cm
